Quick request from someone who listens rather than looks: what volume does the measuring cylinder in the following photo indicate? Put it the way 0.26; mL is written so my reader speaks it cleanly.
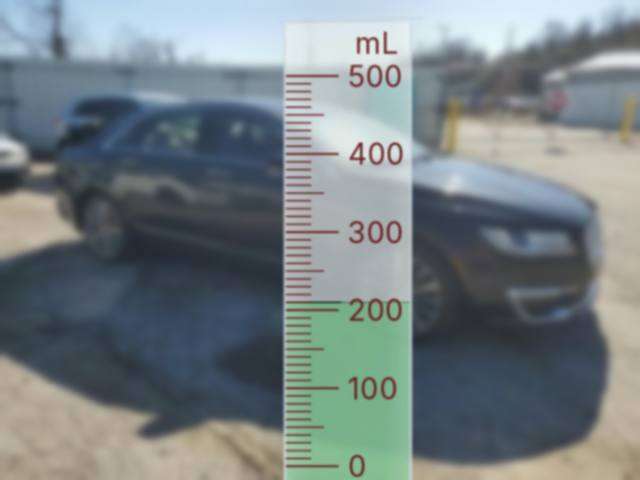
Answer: 210; mL
